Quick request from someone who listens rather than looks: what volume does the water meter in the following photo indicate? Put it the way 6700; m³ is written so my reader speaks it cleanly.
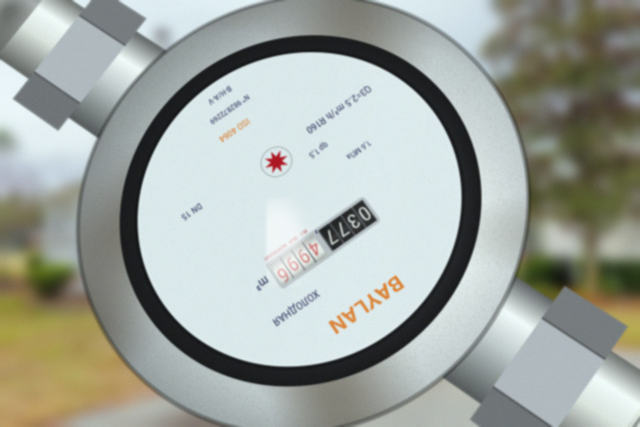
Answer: 377.4996; m³
